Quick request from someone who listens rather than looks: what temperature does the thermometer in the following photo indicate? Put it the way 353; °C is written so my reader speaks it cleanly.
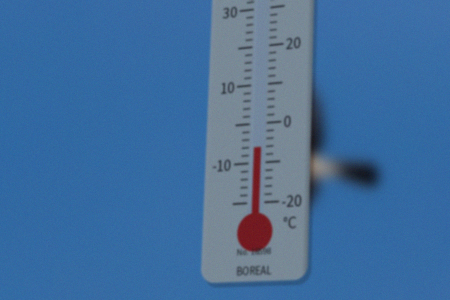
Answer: -6; °C
